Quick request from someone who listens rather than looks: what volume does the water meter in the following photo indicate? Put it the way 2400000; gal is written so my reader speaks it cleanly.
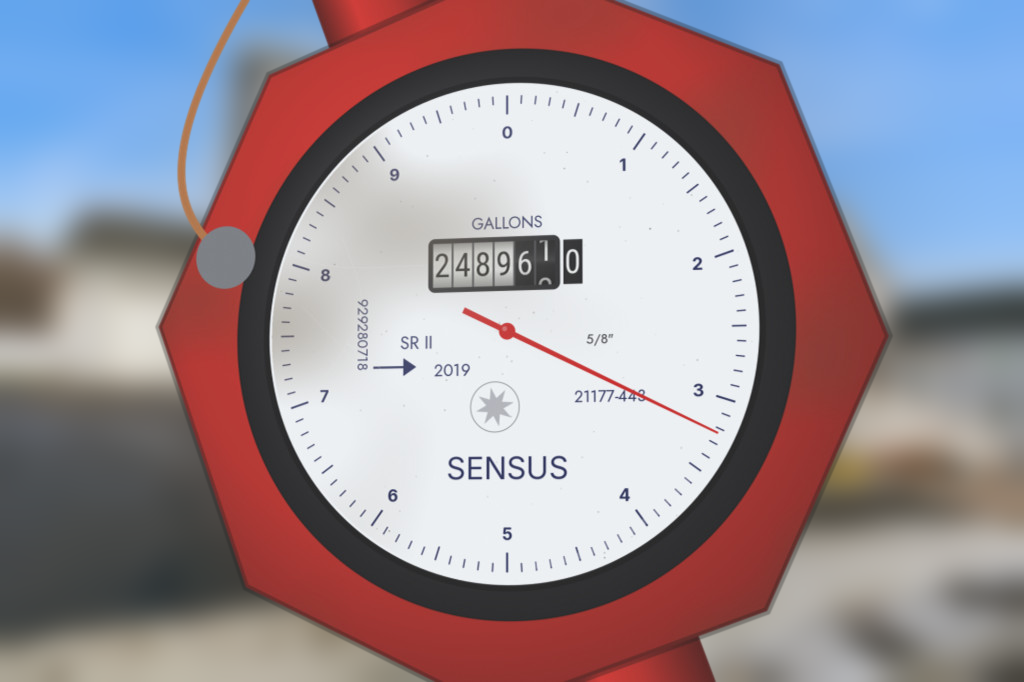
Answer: 2489613.2; gal
